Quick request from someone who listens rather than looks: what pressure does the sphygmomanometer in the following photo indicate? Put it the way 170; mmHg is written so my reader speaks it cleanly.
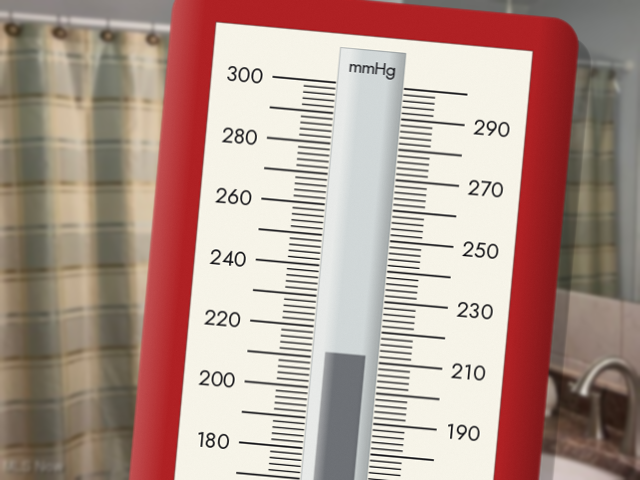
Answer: 212; mmHg
